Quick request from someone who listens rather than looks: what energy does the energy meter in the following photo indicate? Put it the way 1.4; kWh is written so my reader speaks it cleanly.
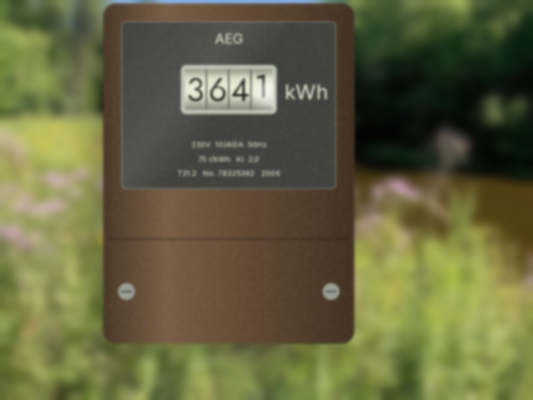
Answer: 3641; kWh
